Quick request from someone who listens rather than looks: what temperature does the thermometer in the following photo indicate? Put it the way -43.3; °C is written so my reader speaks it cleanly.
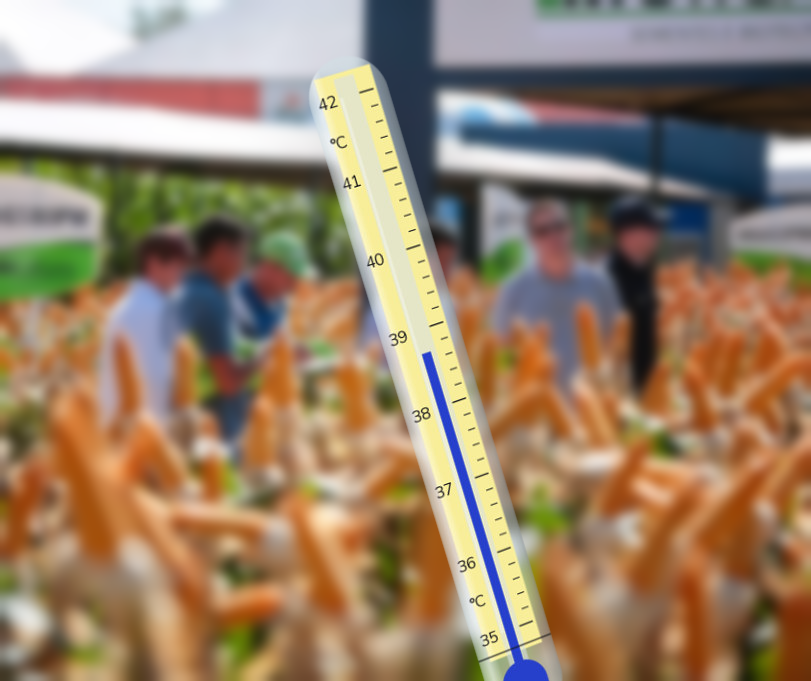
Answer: 38.7; °C
